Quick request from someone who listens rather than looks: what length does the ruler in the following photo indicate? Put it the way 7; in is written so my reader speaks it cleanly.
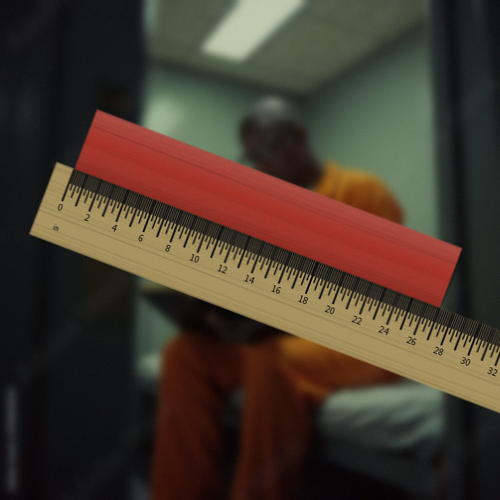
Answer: 27; in
